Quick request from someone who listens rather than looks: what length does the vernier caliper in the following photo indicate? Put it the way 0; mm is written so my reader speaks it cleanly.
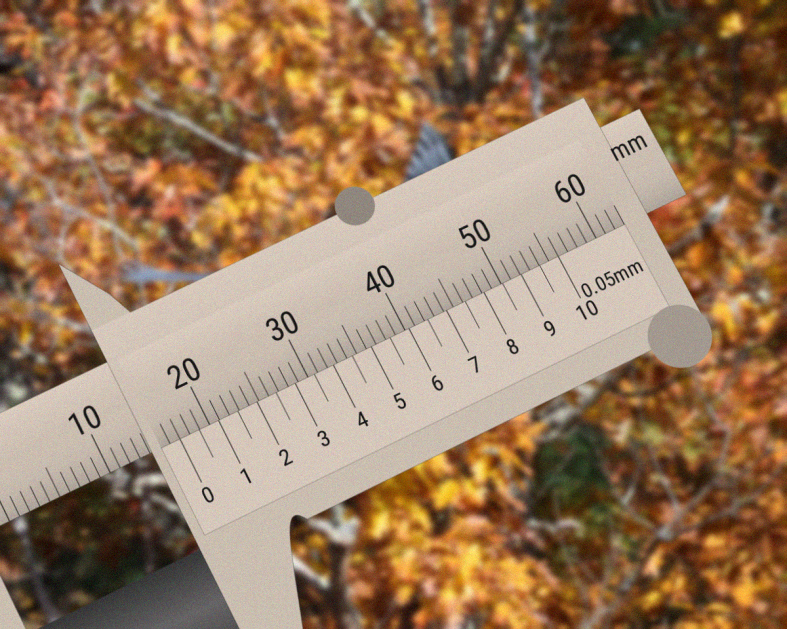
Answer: 17.0; mm
